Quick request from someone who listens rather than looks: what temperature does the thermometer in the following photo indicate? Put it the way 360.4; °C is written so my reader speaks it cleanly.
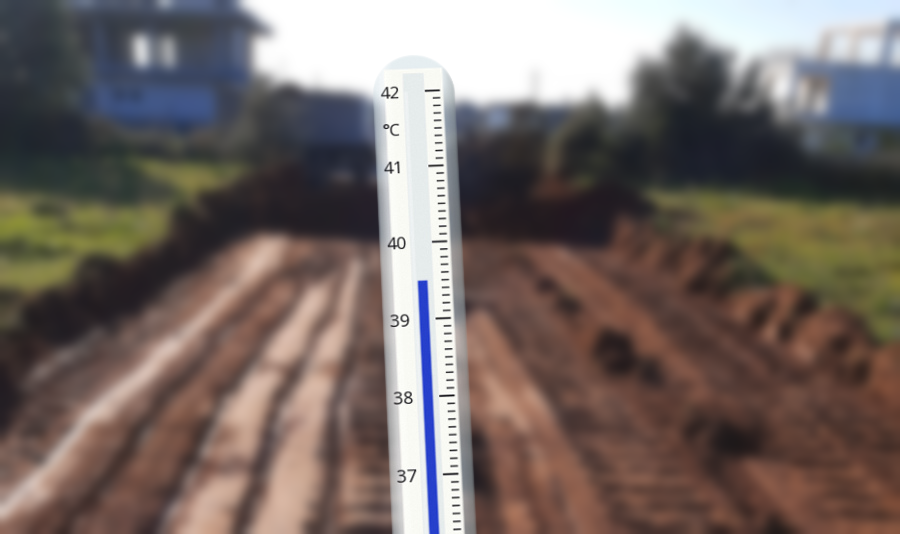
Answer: 39.5; °C
